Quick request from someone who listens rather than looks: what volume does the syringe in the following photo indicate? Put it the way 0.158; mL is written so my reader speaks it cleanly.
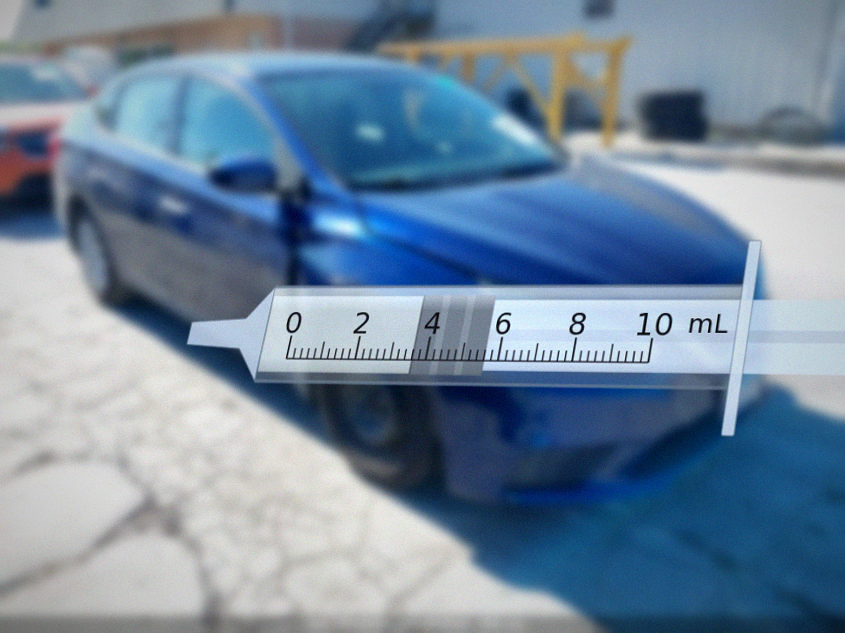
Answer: 3.6; mL
